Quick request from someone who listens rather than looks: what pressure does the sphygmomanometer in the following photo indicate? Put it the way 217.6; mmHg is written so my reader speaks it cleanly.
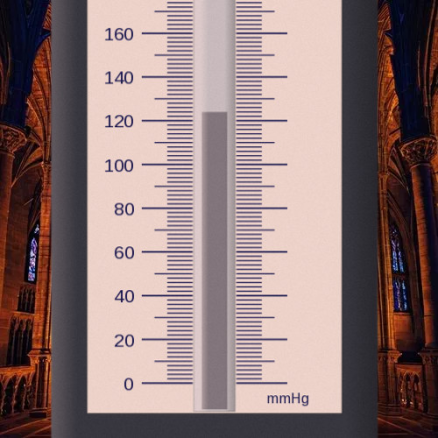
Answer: 124; mmHg
